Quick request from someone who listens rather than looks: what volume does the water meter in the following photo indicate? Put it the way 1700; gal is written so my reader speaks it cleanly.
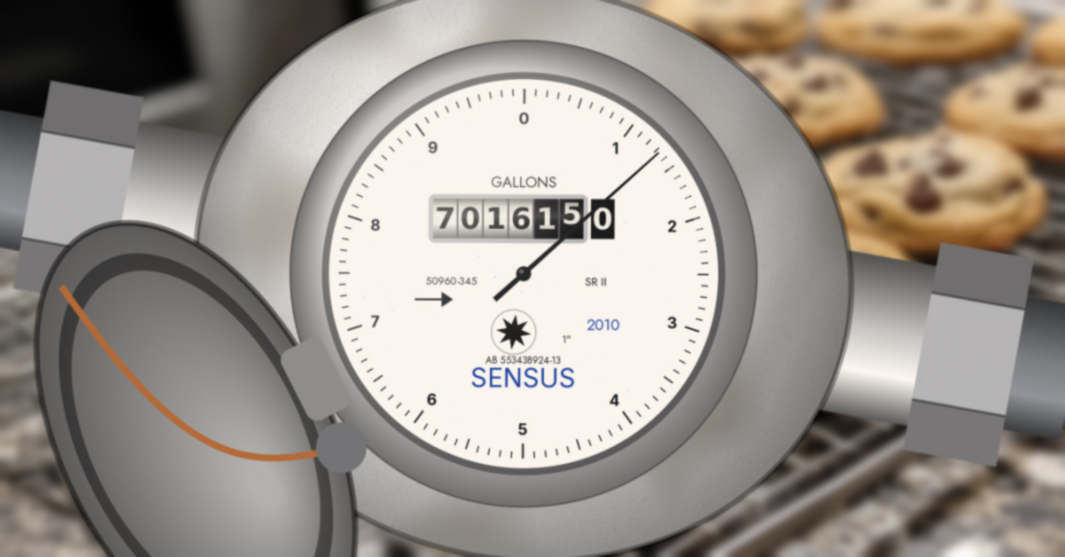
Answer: 7016151.3; gal
